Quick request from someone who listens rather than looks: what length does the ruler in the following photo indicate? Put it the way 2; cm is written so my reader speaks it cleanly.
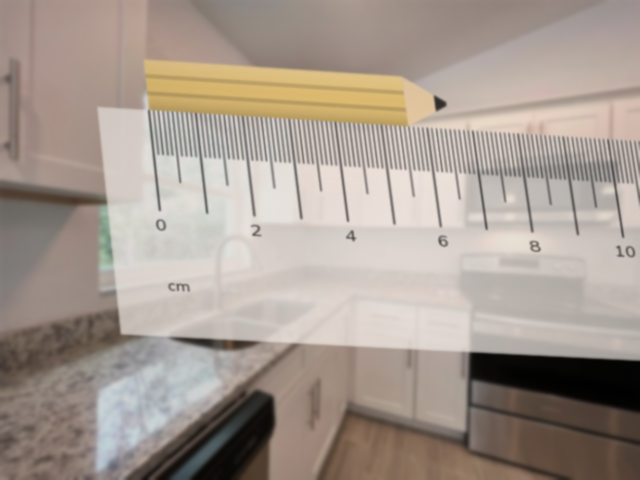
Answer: 6.5; cm
